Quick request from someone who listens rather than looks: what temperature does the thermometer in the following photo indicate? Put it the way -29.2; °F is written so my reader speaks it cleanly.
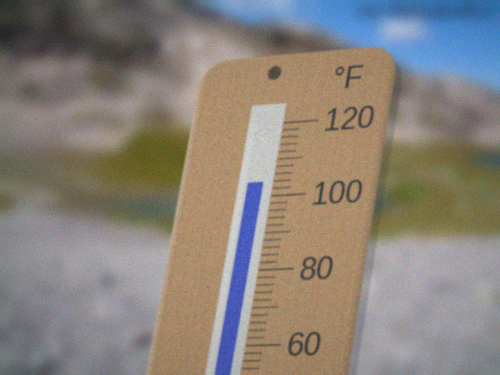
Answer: 104; °F
